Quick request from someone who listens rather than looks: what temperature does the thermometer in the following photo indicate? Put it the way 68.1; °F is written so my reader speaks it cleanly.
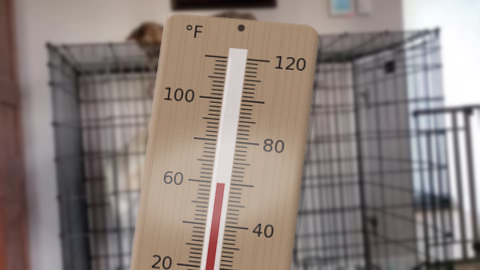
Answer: 60; °F
